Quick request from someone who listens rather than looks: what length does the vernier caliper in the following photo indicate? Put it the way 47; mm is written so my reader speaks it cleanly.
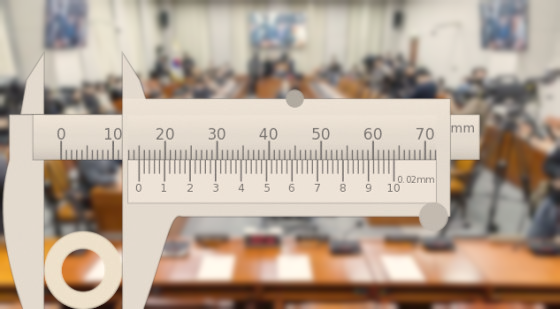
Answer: 15.0; mm
